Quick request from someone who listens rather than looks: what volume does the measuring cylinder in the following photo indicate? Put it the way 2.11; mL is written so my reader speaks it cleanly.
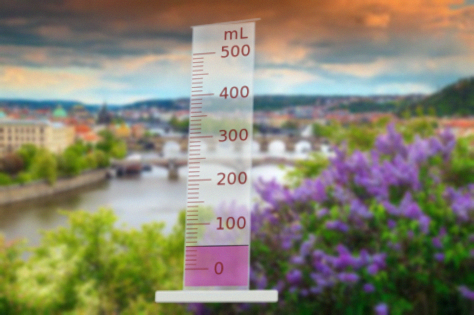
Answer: 50; mL
